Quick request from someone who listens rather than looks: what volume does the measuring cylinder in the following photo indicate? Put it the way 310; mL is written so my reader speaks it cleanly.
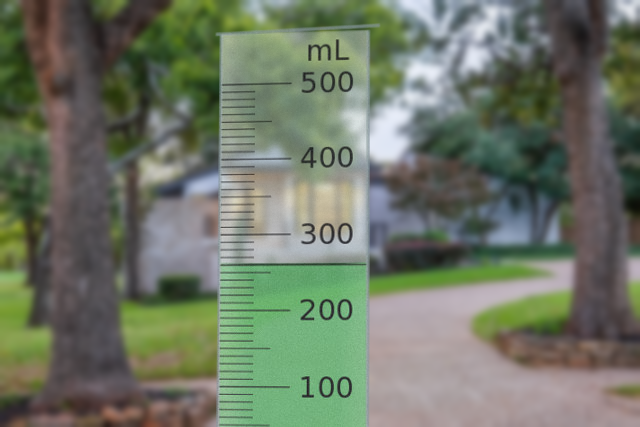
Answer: 260; mL
